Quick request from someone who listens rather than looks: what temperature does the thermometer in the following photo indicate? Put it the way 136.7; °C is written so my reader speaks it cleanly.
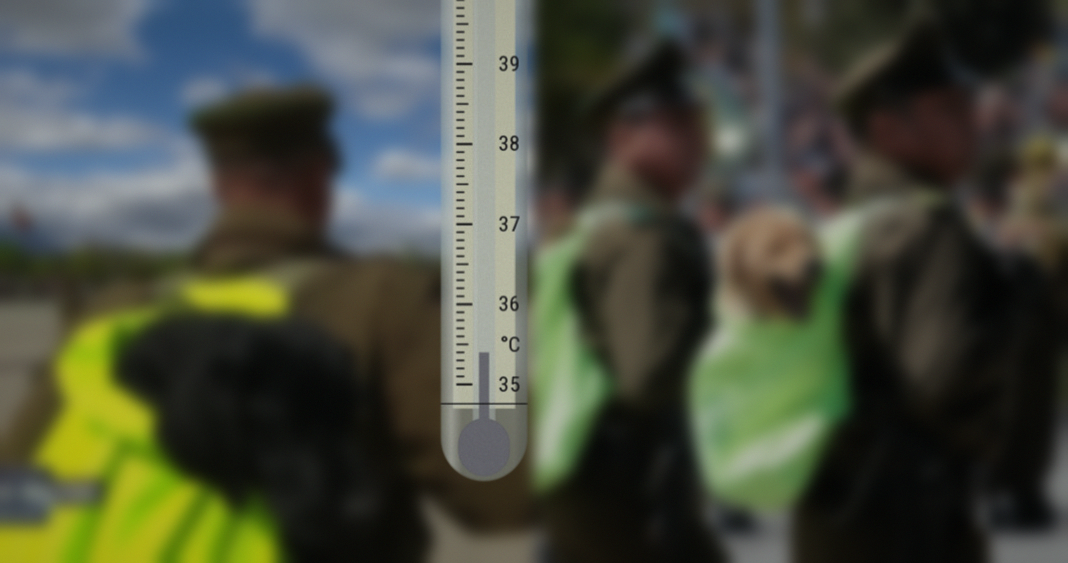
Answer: 35.4; °C
